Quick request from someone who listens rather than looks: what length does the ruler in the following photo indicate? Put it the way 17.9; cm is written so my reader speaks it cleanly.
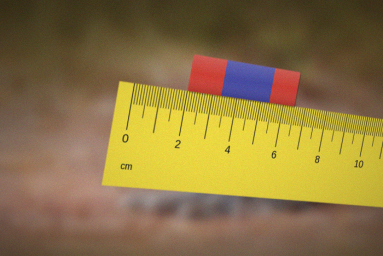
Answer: 4.5; cm
